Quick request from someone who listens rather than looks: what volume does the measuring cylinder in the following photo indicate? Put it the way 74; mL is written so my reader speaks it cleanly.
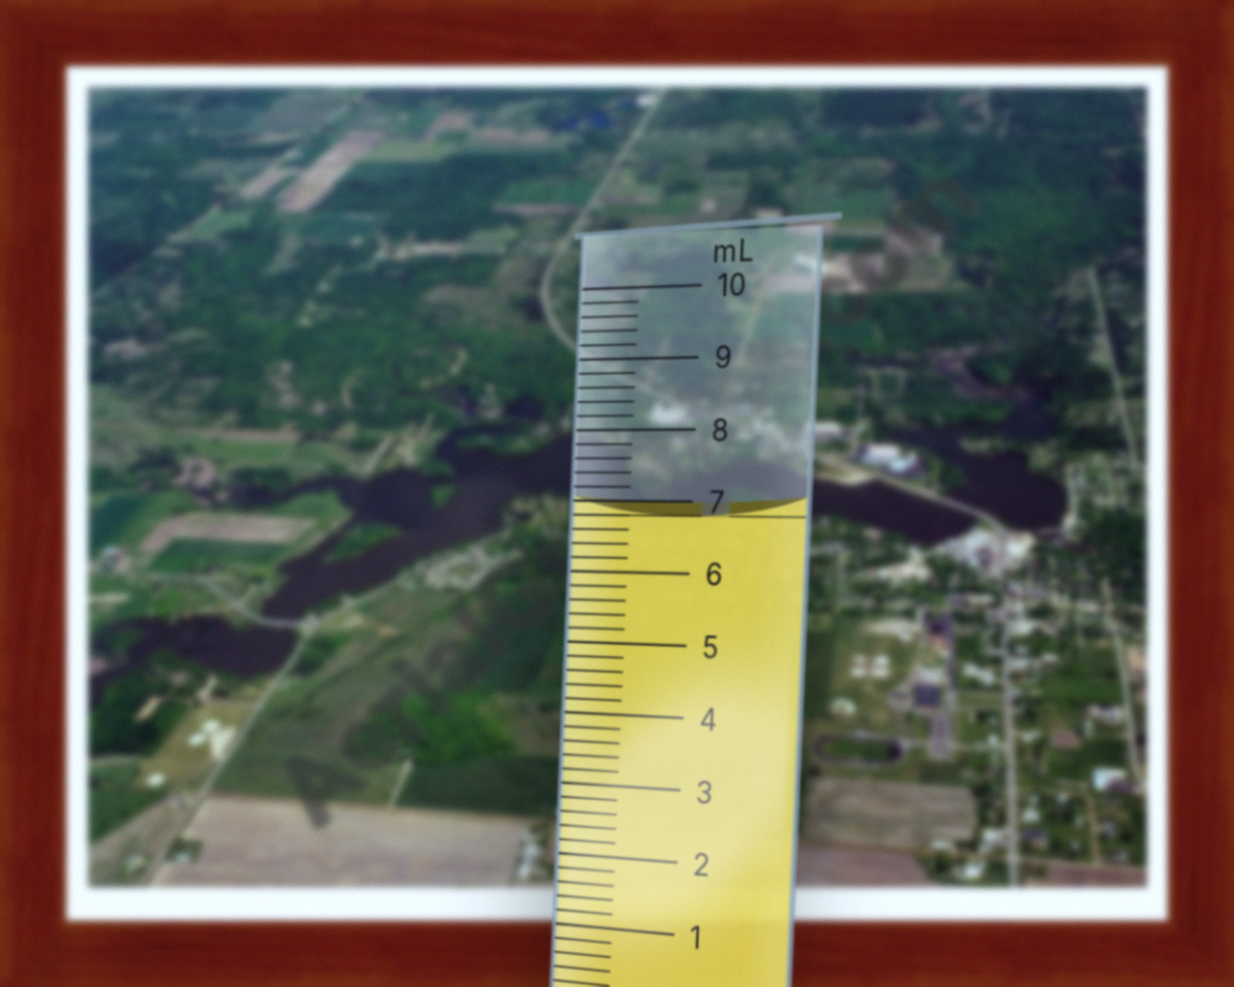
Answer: 6.8; mL
